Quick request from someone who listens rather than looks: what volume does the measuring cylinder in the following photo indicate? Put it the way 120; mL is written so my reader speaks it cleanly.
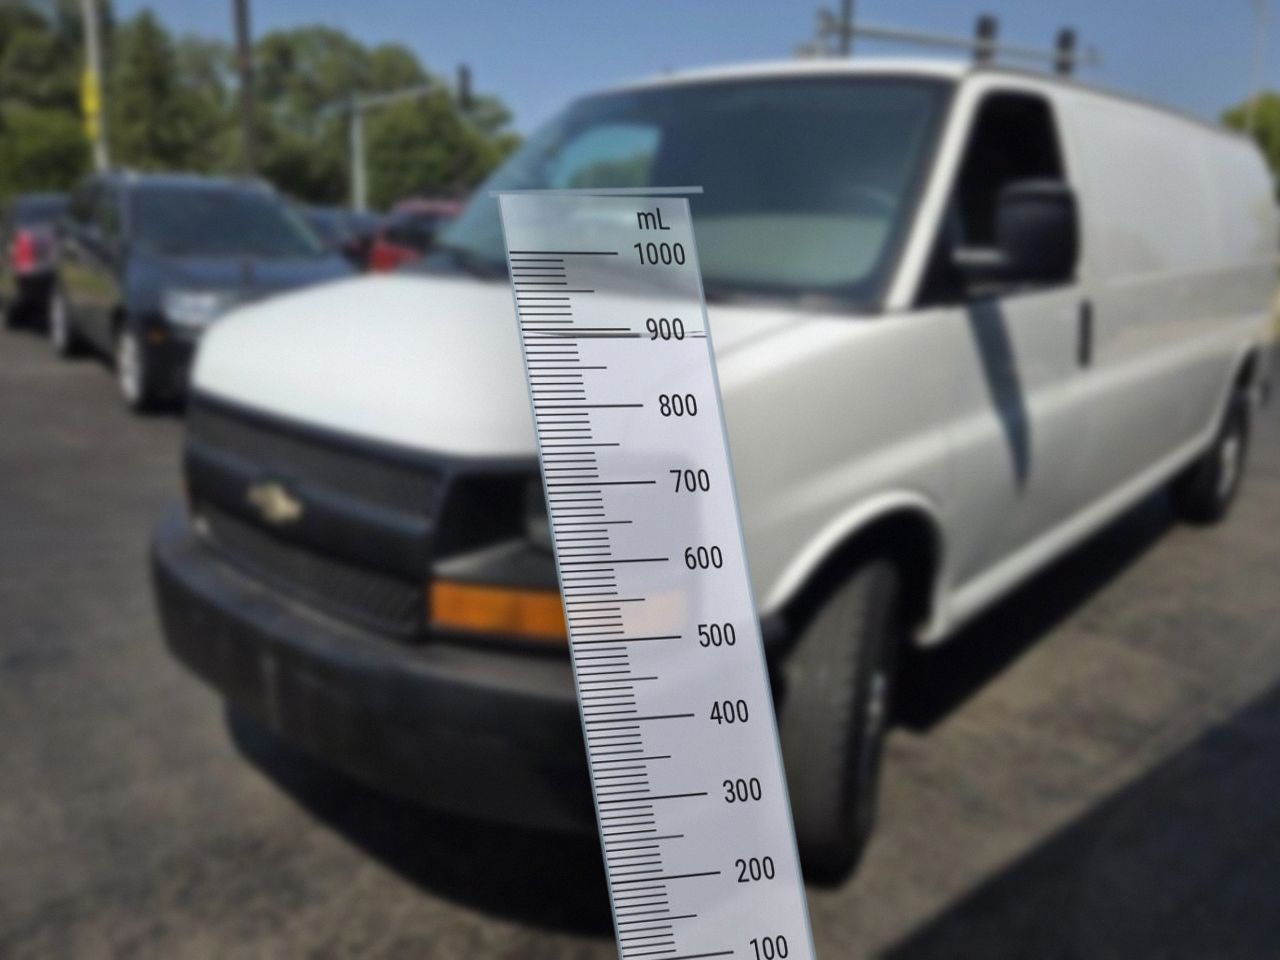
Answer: 890; mL
